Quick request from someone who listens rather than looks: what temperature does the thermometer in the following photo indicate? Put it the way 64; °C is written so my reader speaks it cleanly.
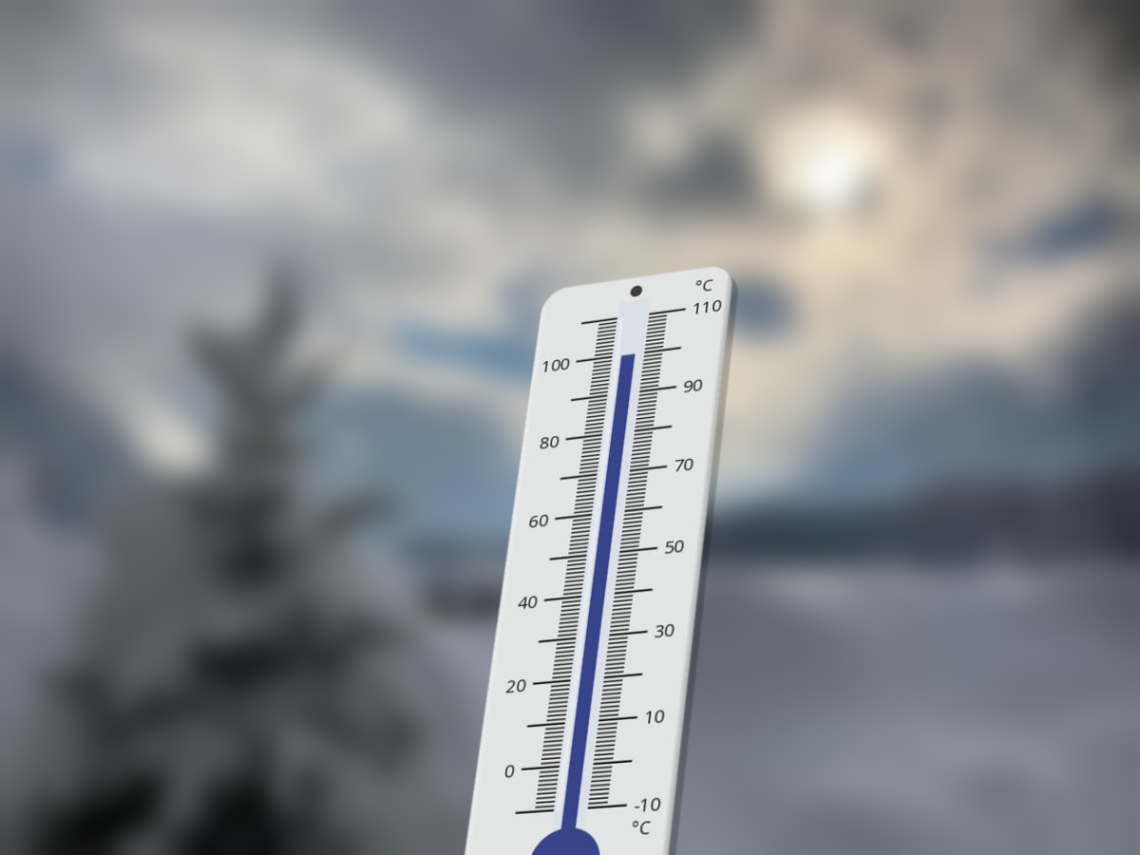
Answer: 100; °C
